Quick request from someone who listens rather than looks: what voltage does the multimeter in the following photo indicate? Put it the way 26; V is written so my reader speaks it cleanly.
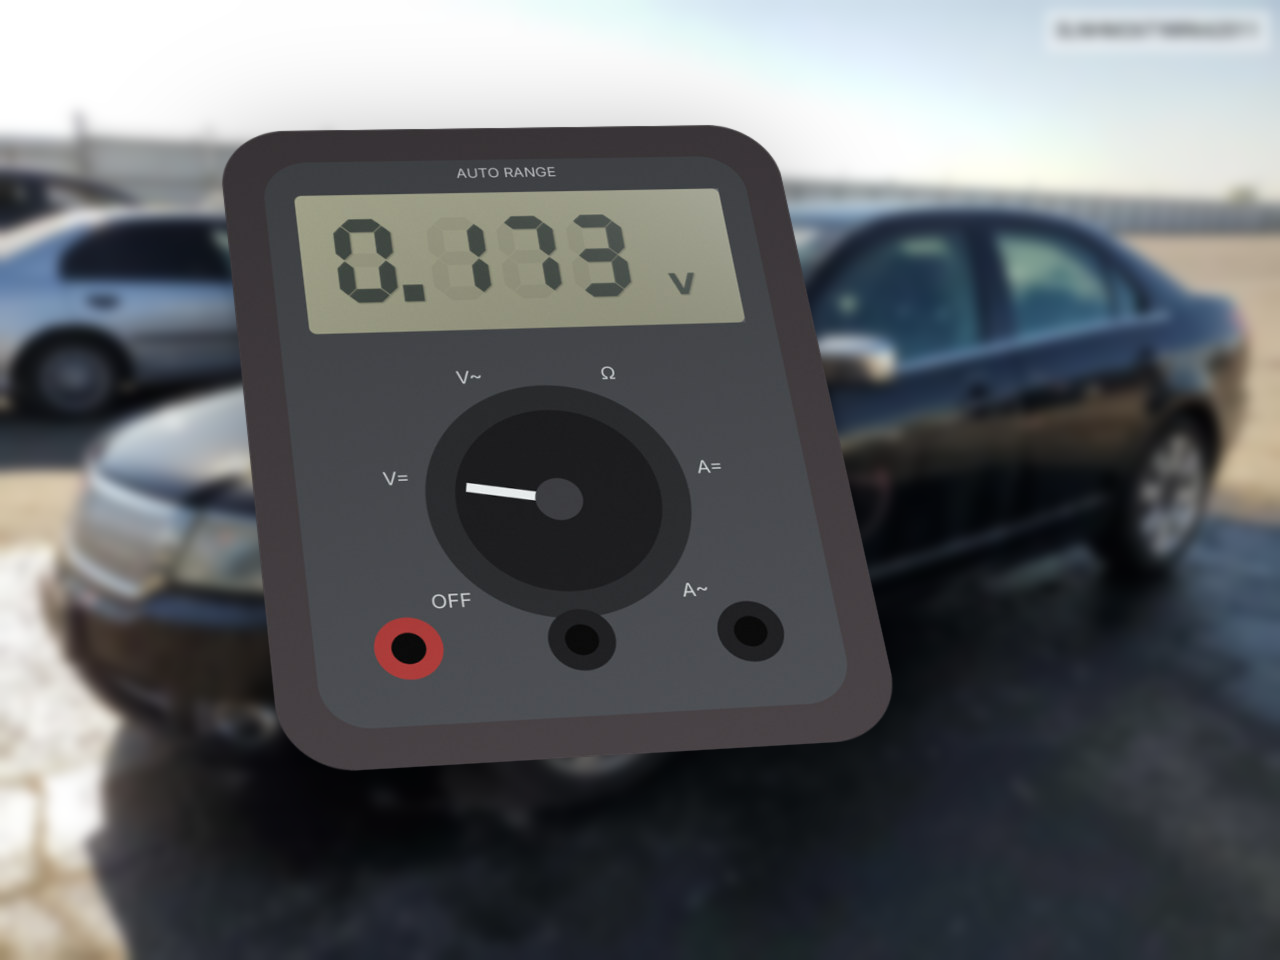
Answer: 0.173; V
